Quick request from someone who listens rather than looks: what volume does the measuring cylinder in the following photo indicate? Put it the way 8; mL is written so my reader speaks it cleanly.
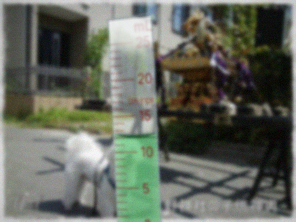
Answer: 12; mL
